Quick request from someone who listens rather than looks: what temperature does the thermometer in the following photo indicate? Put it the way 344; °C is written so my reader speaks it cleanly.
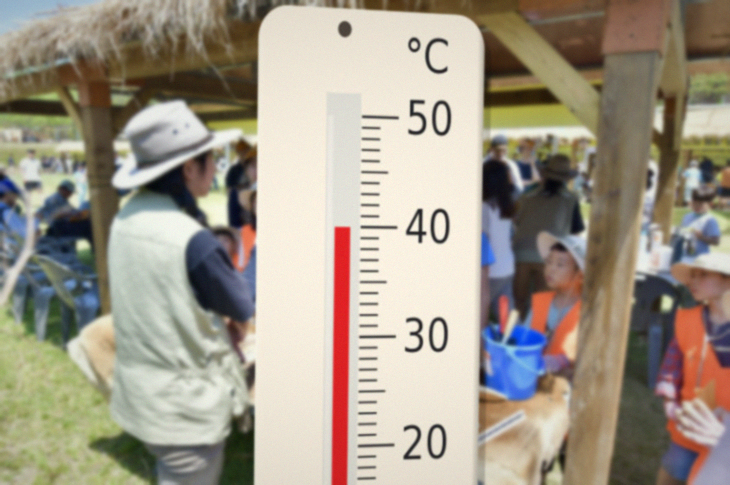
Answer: 40; °C
